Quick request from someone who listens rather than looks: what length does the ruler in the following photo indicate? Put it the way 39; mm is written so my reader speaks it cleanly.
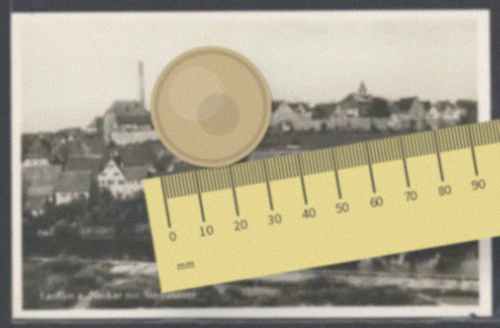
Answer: 35; mm
